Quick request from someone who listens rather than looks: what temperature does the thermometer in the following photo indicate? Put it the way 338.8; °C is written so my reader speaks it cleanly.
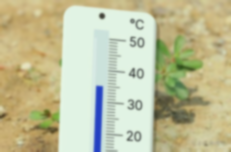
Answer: 35; °C
